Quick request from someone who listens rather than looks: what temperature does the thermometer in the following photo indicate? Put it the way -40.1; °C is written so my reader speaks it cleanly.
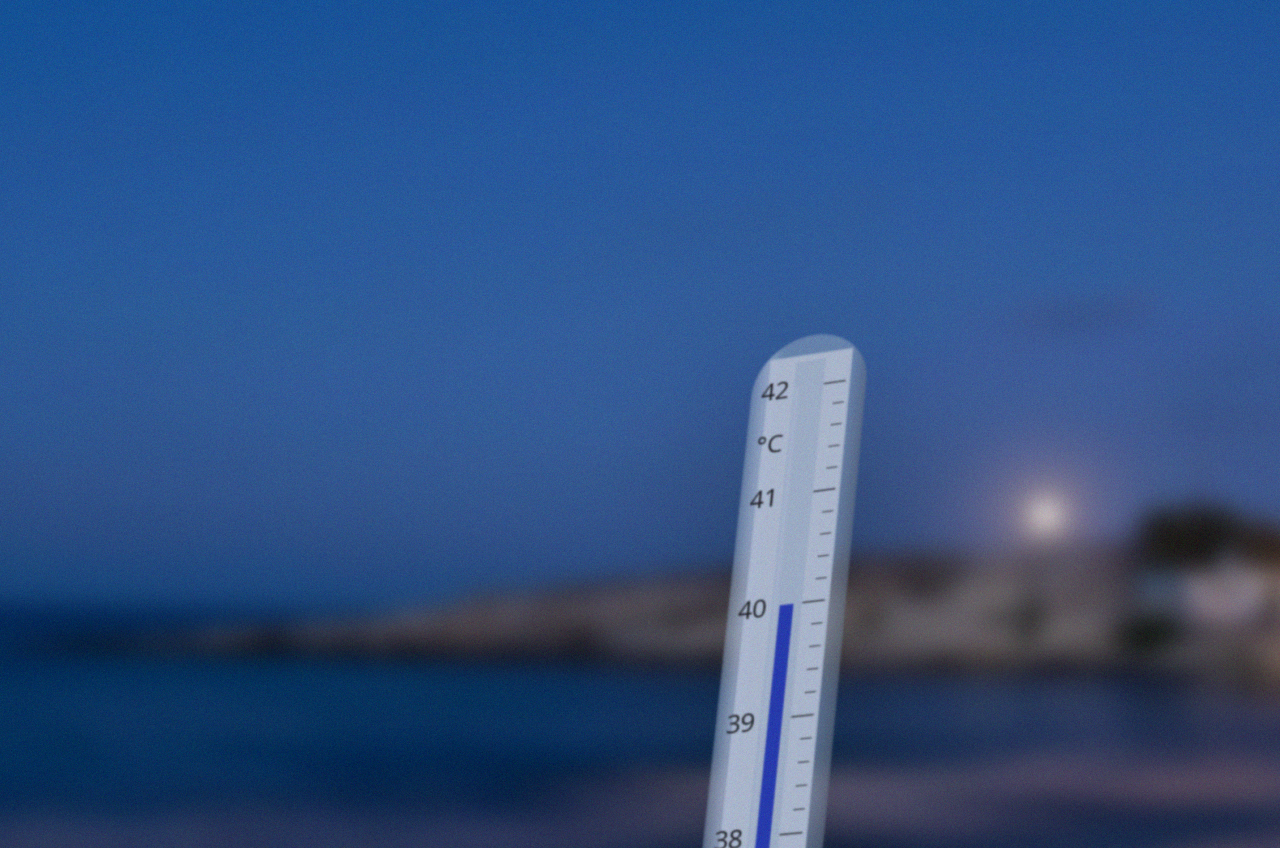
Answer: 40; °C
